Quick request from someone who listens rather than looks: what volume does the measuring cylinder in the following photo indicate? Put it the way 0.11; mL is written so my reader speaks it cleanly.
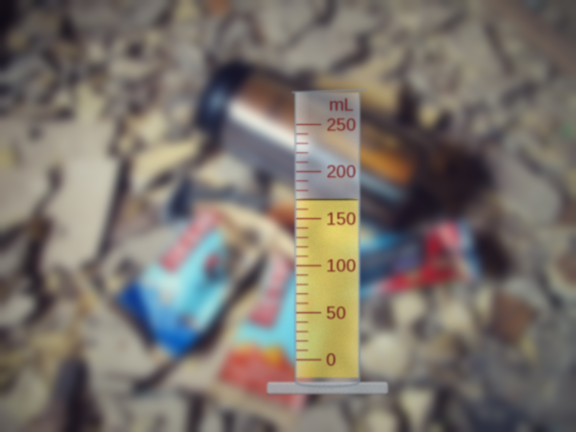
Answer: 170; mL
